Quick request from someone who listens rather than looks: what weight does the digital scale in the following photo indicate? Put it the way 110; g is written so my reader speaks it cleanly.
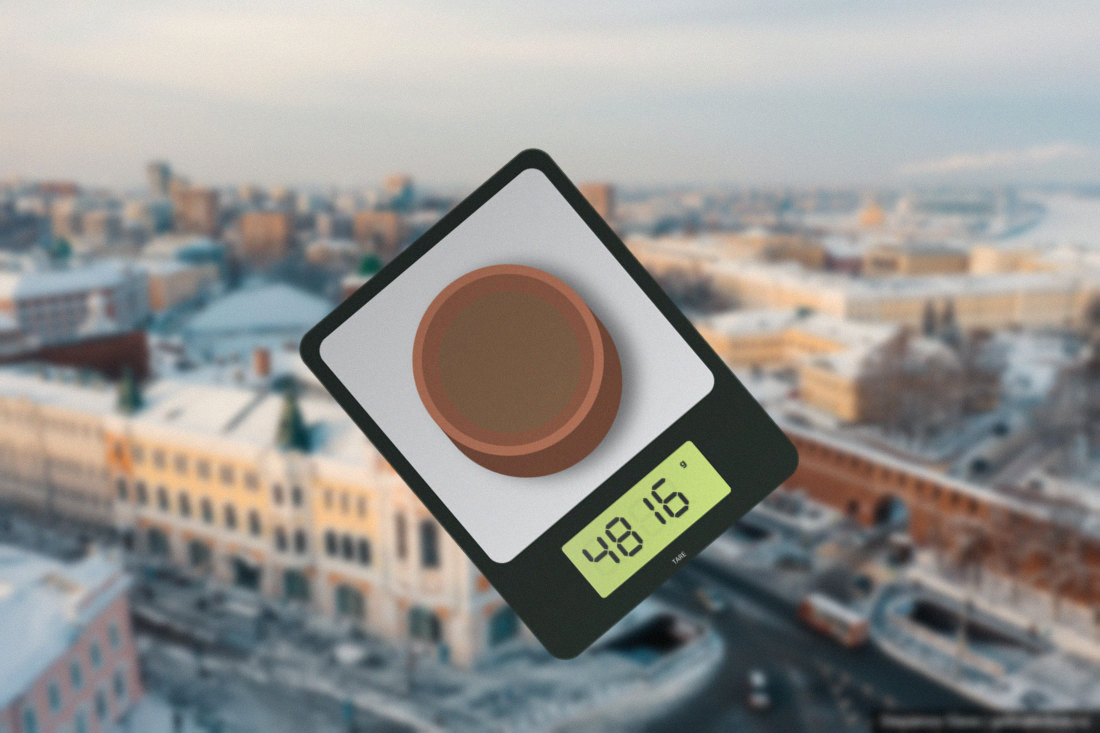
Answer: 4816; g
